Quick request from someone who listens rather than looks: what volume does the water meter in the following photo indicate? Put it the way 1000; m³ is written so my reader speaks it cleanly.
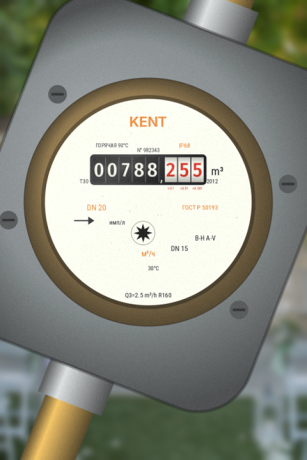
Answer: 788.255; m³
